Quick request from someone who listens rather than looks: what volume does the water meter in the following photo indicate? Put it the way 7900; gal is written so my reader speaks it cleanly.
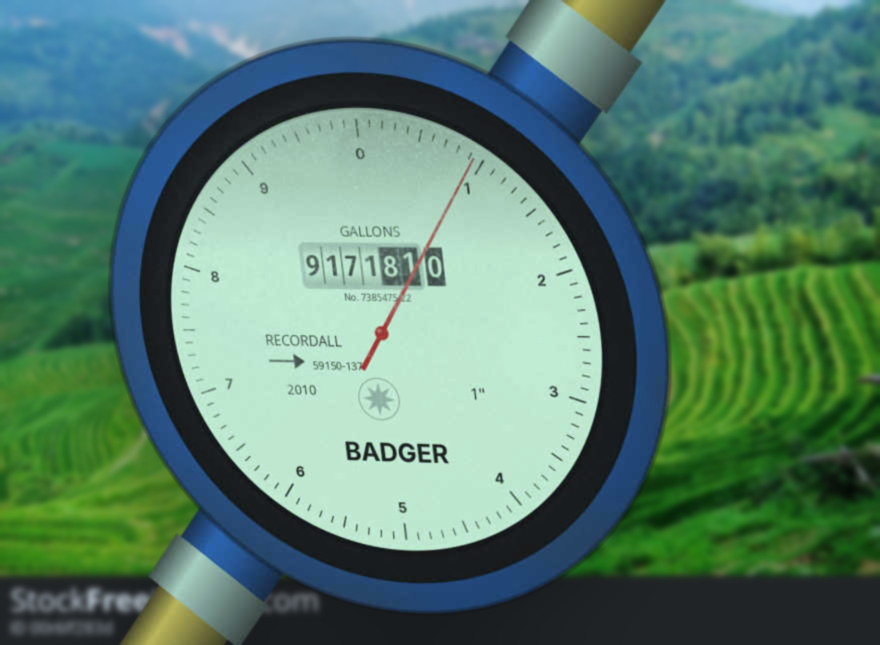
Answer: 9171810.9; gal
